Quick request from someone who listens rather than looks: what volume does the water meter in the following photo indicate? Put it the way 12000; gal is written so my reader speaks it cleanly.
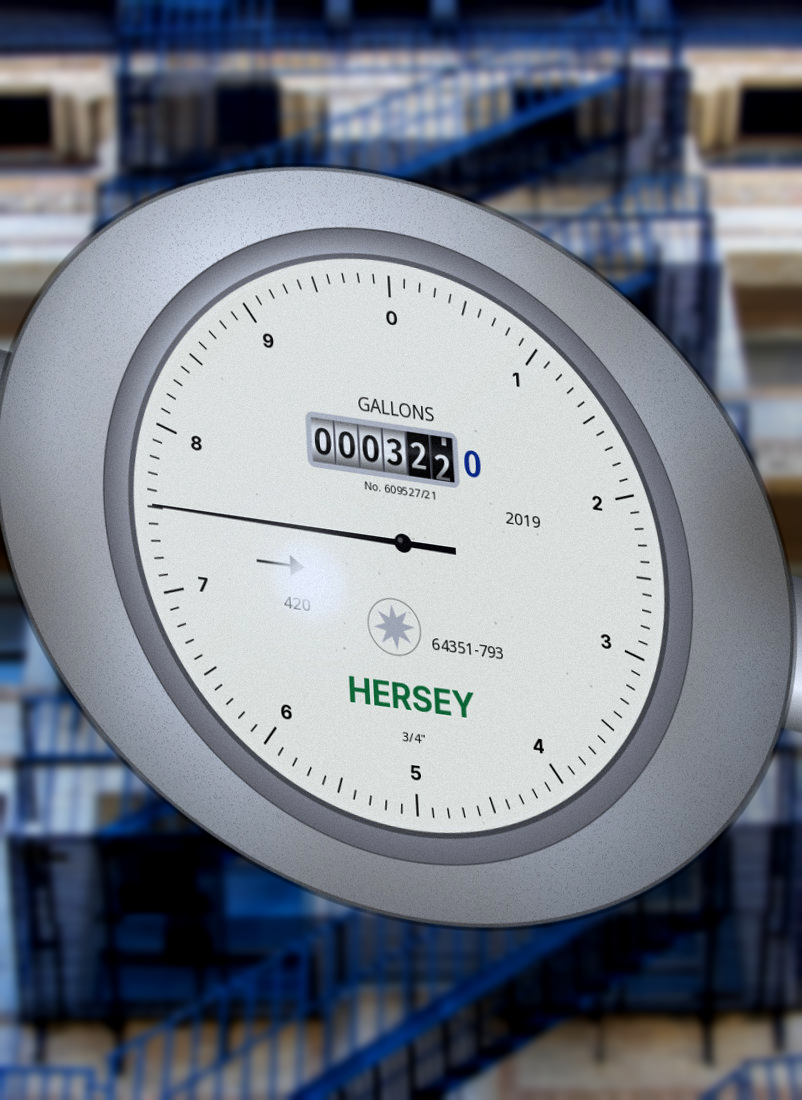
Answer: 3217.5; gal
